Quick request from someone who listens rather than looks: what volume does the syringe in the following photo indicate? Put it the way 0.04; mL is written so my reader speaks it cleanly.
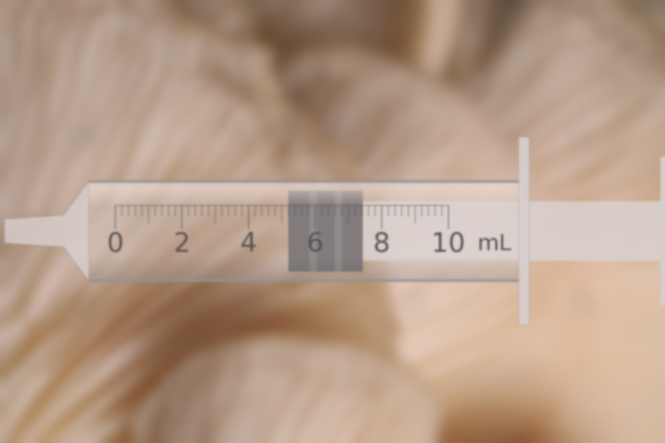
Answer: 5.2; mL
